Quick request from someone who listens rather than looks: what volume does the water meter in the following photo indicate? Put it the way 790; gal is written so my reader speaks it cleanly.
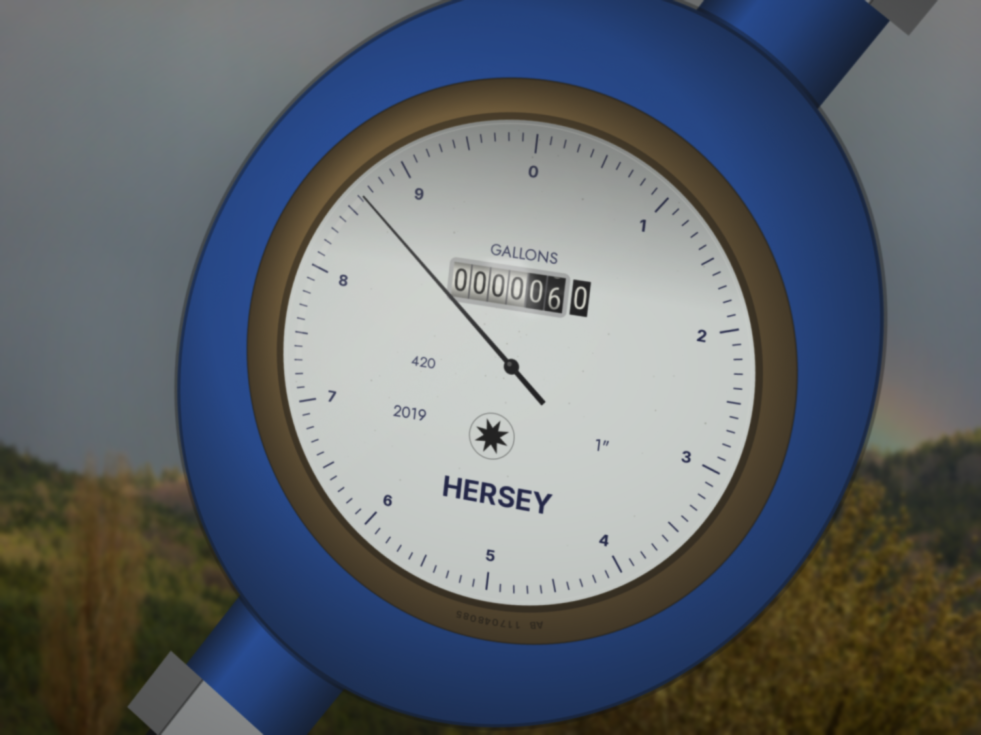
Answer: 58.6; gal
